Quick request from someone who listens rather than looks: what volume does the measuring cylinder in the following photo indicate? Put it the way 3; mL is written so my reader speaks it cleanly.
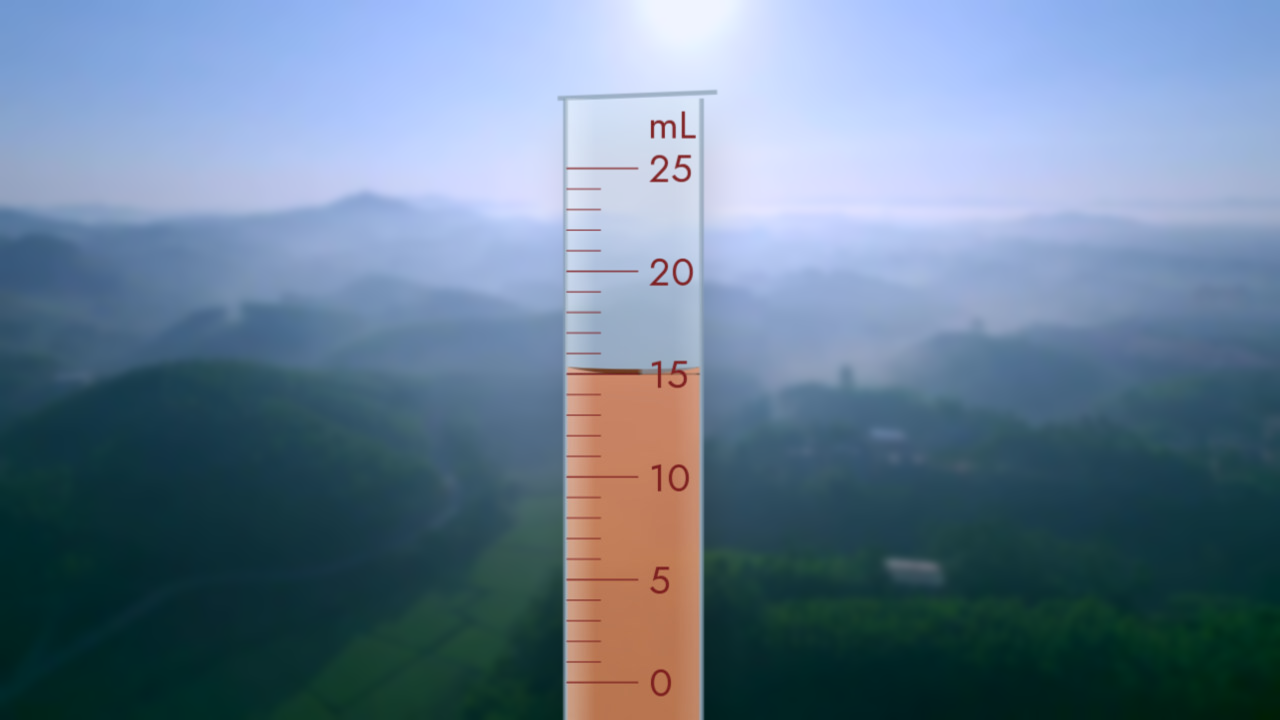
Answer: 15; mL
